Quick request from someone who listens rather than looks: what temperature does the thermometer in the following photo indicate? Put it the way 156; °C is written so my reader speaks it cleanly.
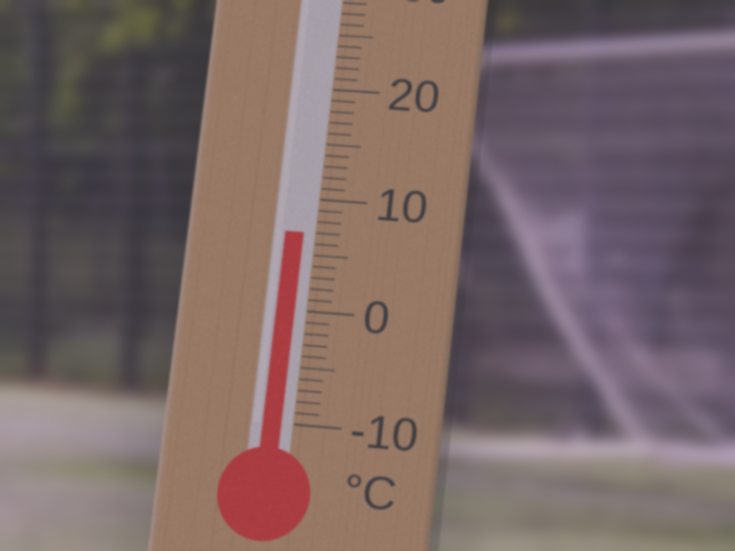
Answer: 7; °C
